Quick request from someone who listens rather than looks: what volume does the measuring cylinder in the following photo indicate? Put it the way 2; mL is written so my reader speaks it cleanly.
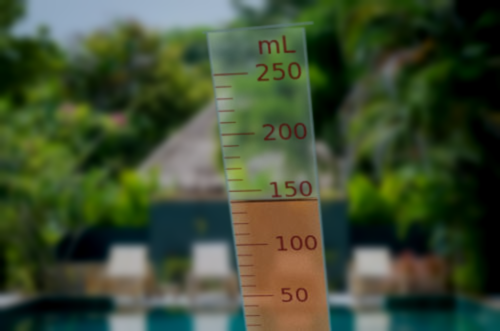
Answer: 140; mL
